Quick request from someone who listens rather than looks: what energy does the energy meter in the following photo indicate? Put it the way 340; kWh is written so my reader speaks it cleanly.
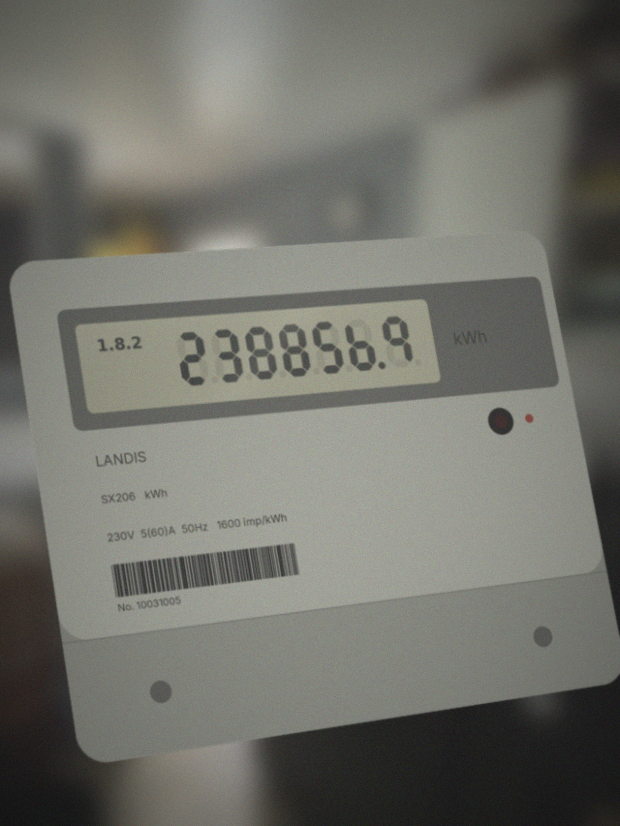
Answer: 238856.9; kWh
